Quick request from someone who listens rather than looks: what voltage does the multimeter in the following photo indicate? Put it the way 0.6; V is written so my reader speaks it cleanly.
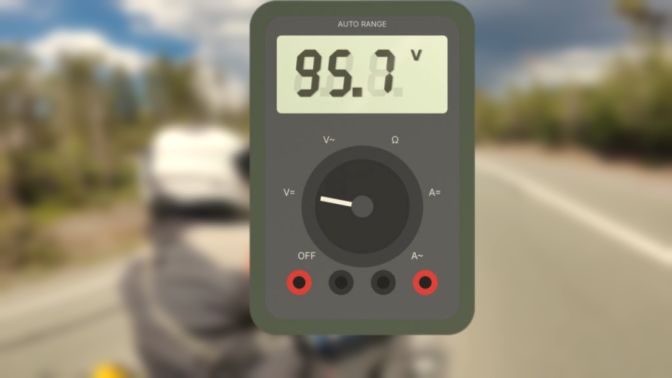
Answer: 95.7; V
